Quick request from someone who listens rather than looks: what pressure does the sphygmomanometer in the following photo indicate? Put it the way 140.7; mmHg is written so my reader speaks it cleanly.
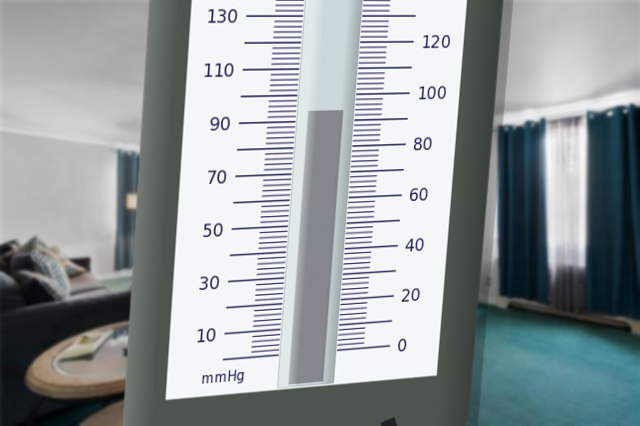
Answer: 94; mmHg
